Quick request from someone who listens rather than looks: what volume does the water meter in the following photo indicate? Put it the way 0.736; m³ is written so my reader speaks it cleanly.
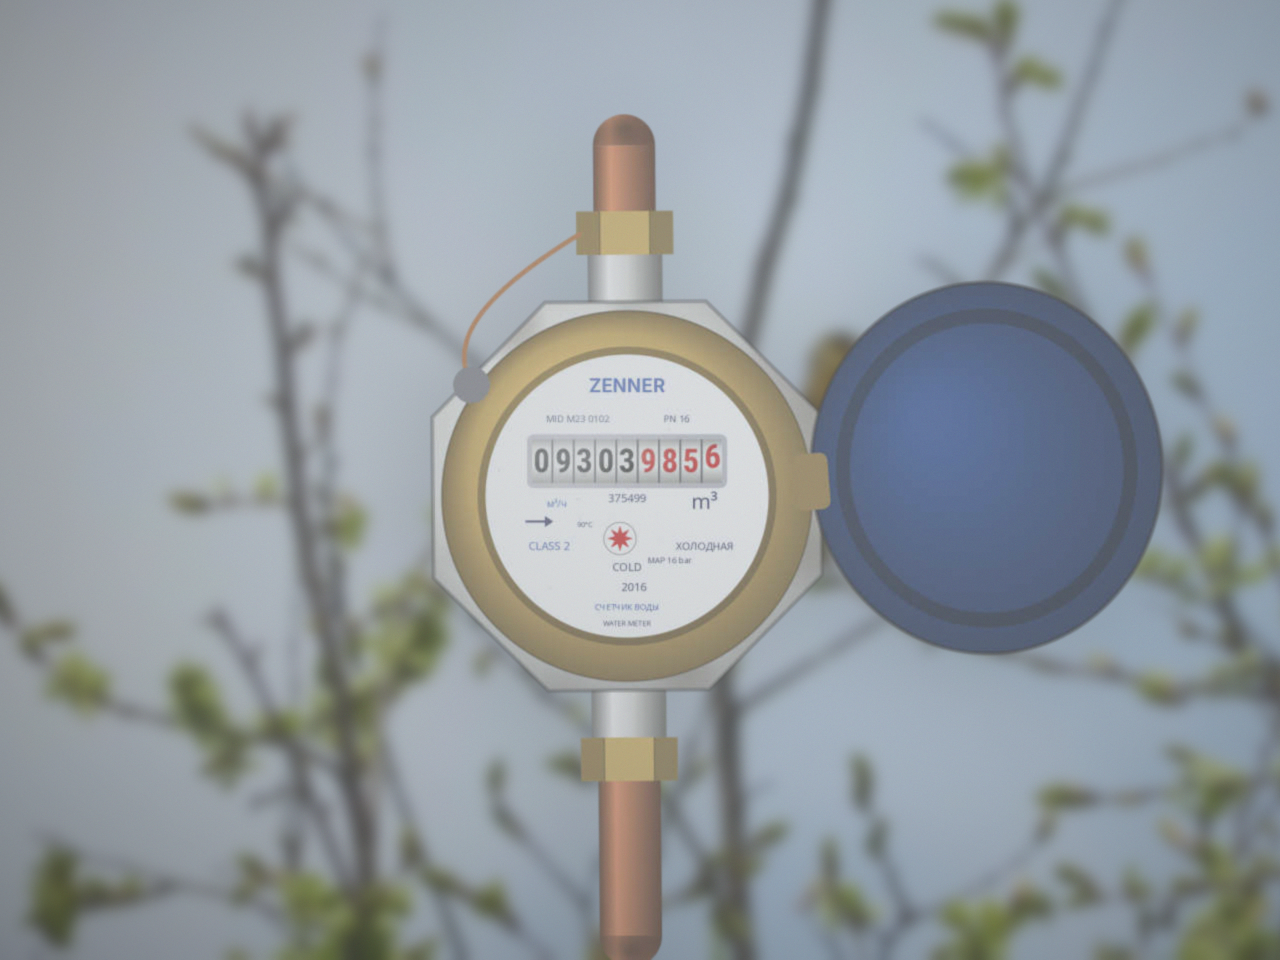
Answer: 9303.9856; m³
